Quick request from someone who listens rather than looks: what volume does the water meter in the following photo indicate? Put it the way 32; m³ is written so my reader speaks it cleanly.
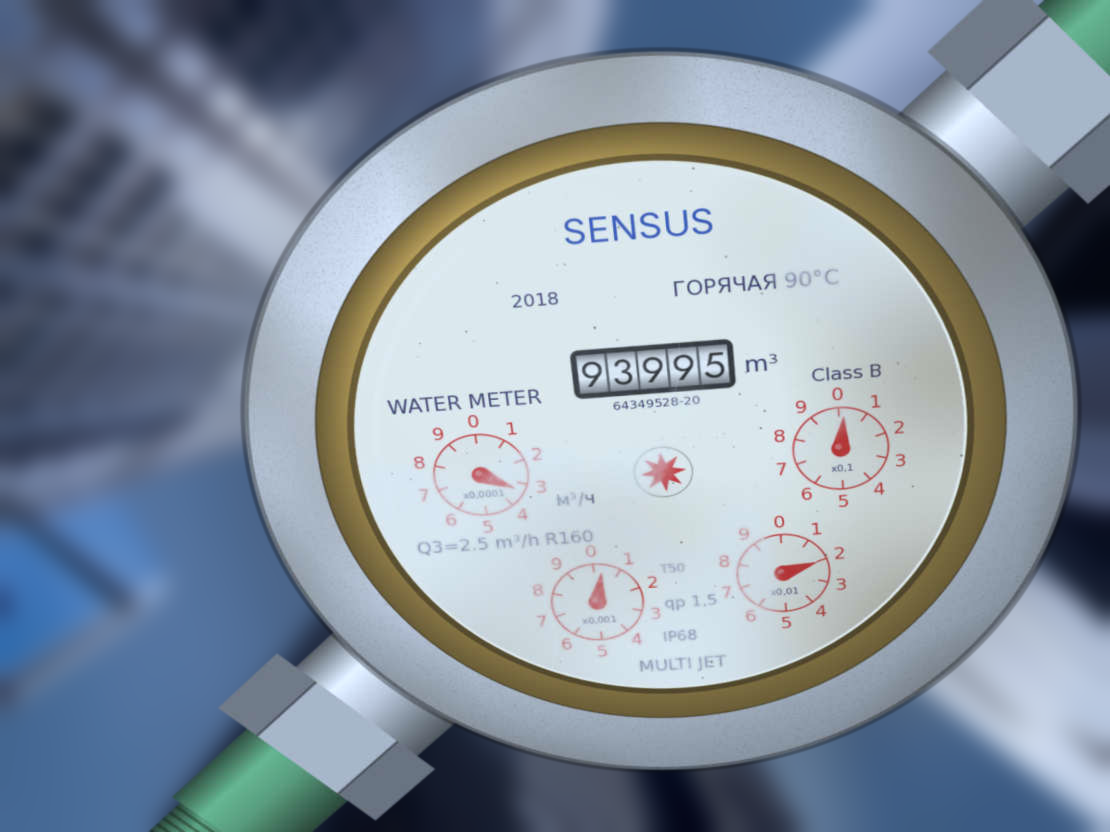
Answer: 93995.0203; m³
